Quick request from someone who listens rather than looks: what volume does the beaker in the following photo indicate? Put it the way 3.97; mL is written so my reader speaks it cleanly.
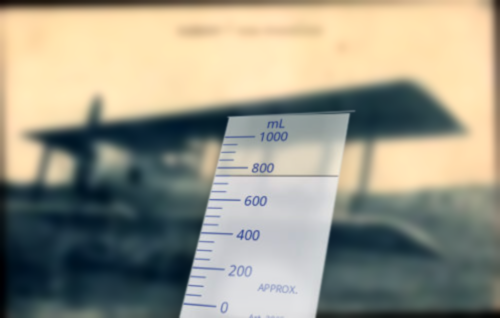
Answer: 750; mL
